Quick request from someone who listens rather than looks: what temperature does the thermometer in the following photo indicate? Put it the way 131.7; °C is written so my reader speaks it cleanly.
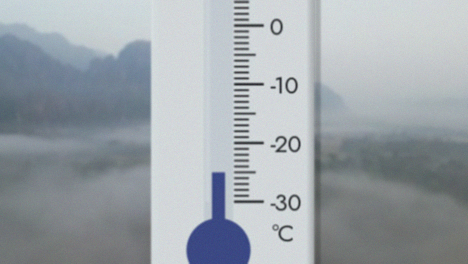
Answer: -25; °C
